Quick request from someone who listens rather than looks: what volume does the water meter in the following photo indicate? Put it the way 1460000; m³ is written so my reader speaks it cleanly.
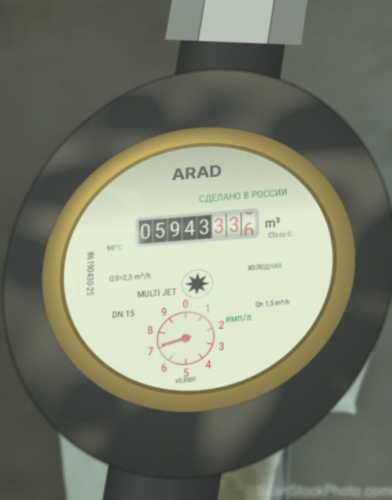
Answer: 5943.3357; m³
